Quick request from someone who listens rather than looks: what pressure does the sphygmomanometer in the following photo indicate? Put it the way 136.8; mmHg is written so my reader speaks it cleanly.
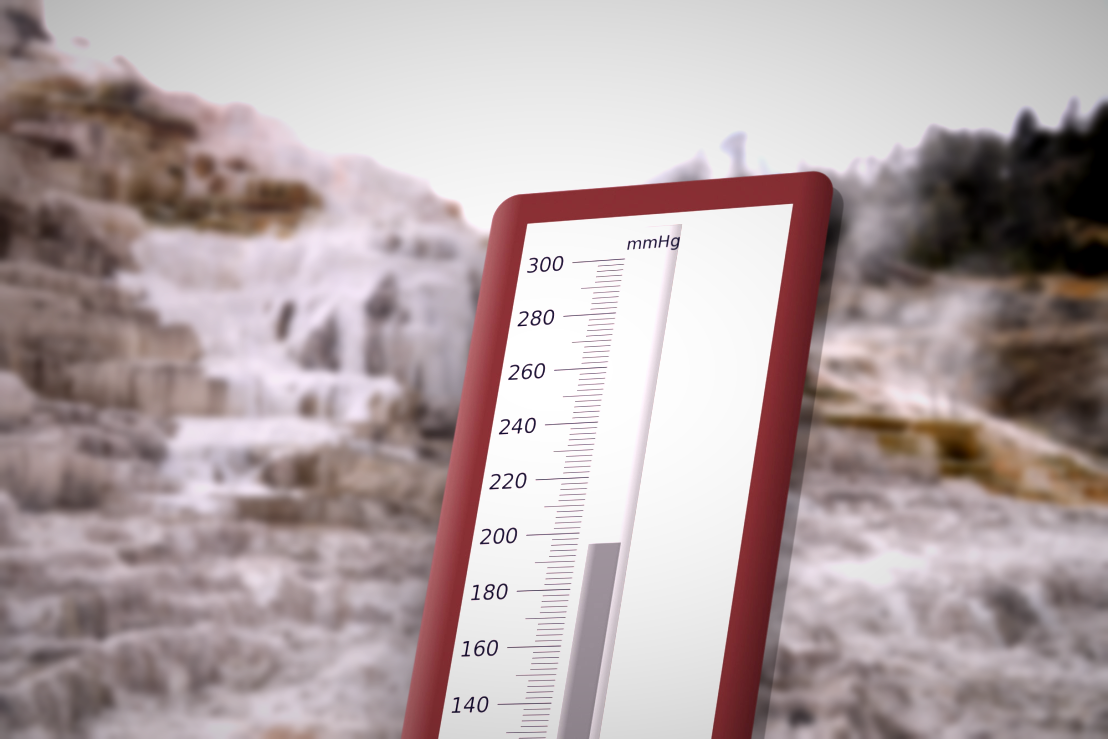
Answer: 196; mmHg
